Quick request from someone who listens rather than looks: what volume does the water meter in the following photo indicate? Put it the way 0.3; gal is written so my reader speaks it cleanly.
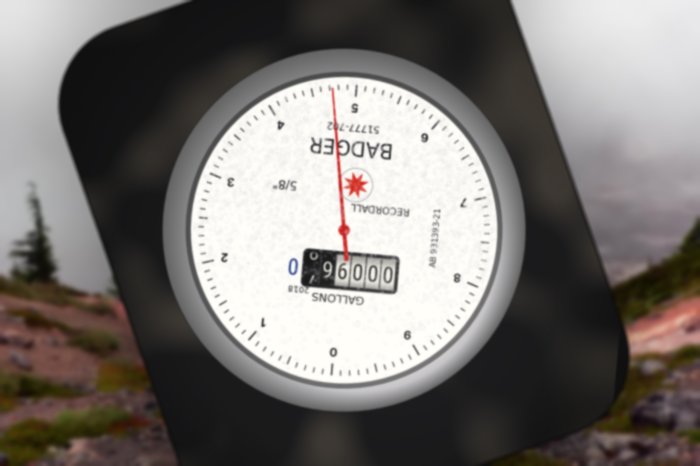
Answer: 9674.7; gal
